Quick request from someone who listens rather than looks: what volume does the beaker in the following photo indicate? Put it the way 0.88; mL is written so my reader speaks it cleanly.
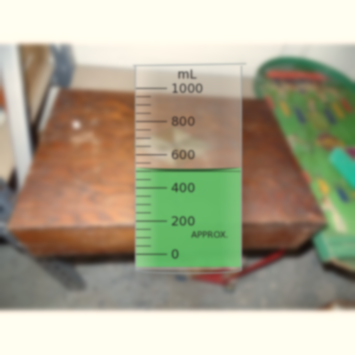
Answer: 500; mL
